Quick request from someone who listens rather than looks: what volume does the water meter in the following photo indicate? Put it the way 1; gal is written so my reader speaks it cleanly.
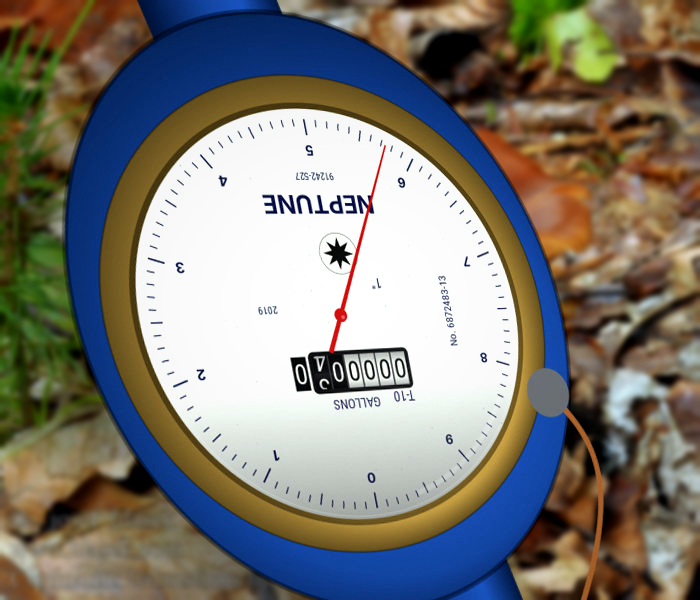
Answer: 35.7; gal
